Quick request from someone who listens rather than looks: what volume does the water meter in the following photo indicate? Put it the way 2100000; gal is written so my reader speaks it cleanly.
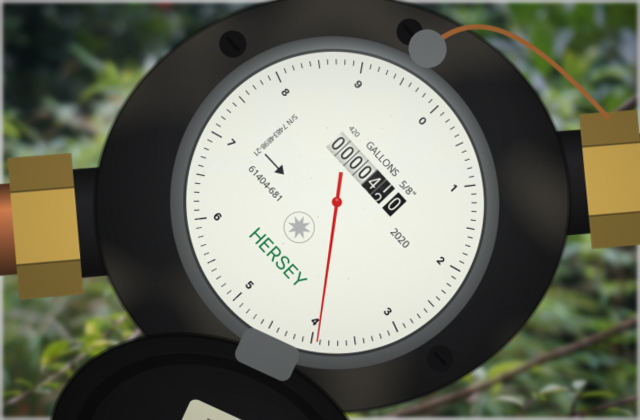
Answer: 413.9; gal
